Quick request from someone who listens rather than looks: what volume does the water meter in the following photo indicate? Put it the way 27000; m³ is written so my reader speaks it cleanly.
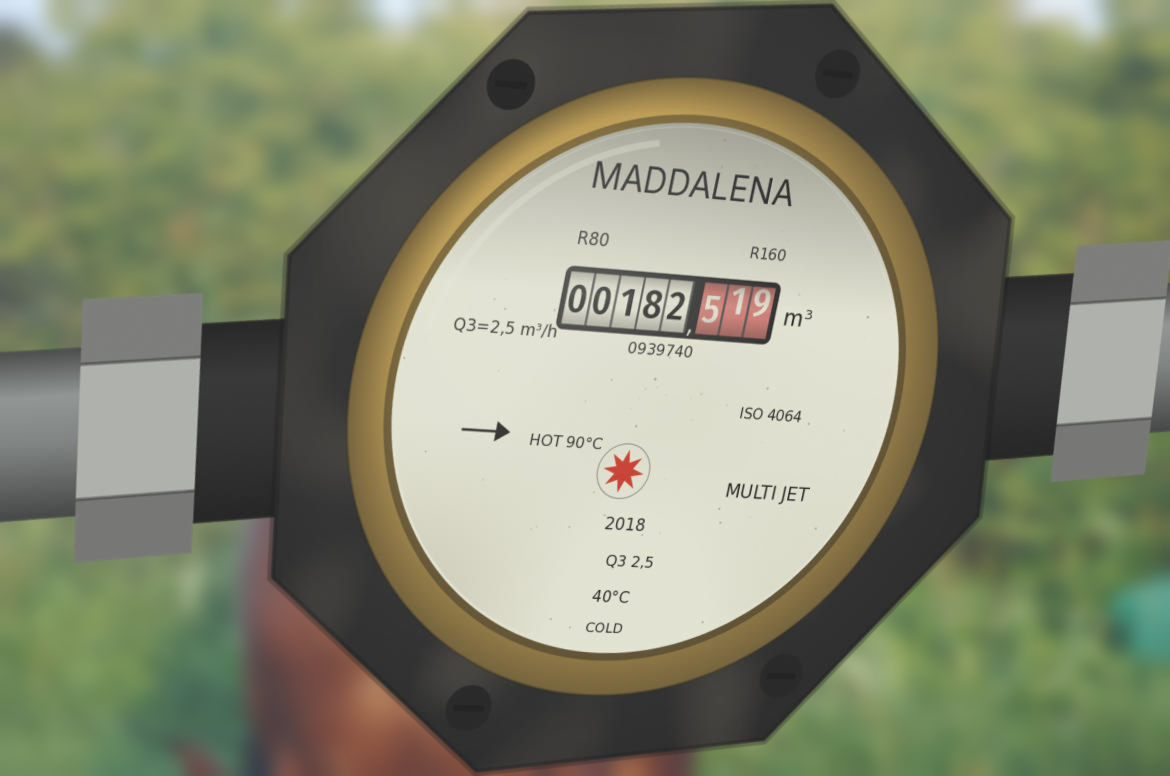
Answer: 182.519; m³
